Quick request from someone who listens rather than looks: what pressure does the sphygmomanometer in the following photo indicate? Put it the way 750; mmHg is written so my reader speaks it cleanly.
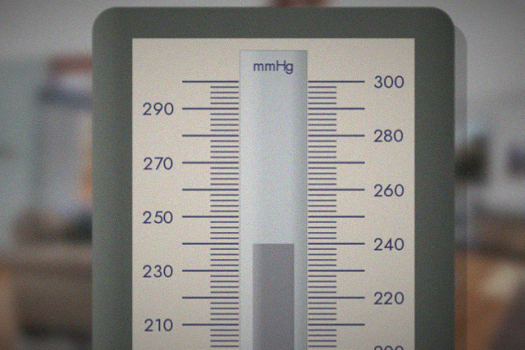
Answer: 240; mmHg
